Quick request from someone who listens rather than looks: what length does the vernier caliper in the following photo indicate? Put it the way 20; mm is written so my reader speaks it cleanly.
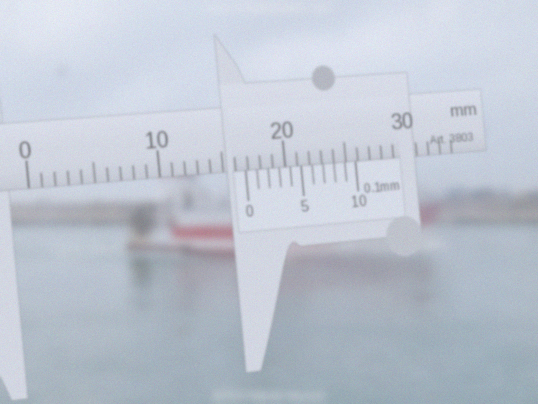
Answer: 16.8; mm
